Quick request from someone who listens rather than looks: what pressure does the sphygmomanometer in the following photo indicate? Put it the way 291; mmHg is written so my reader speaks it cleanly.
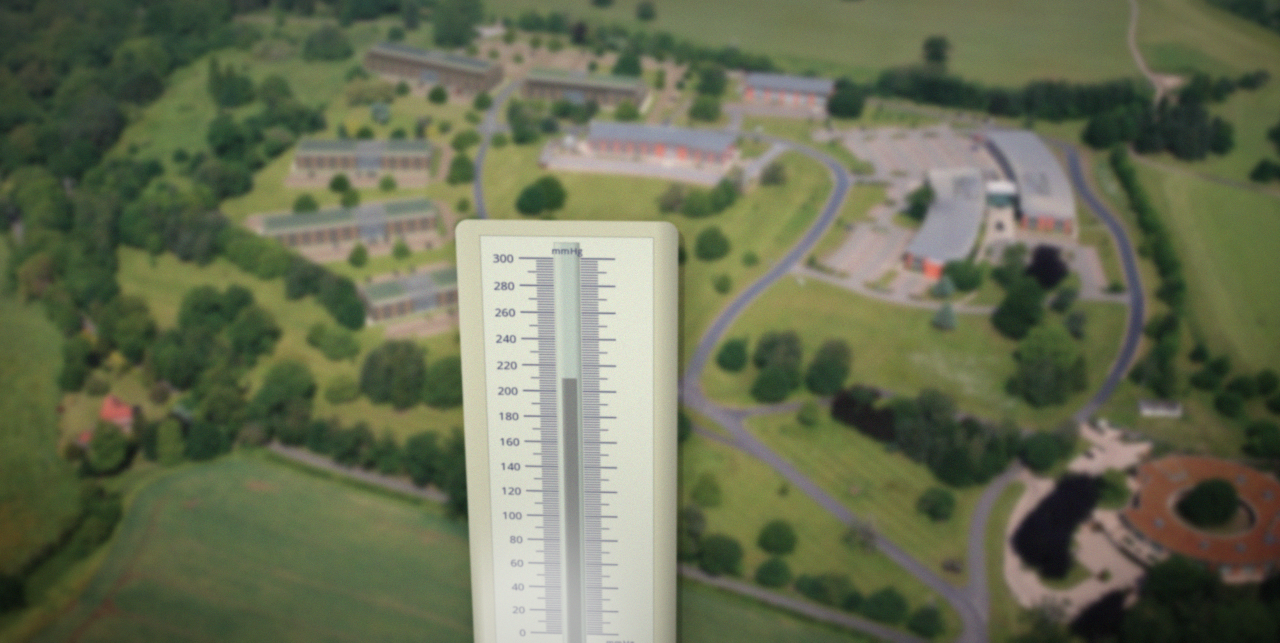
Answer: 210; mmHg
